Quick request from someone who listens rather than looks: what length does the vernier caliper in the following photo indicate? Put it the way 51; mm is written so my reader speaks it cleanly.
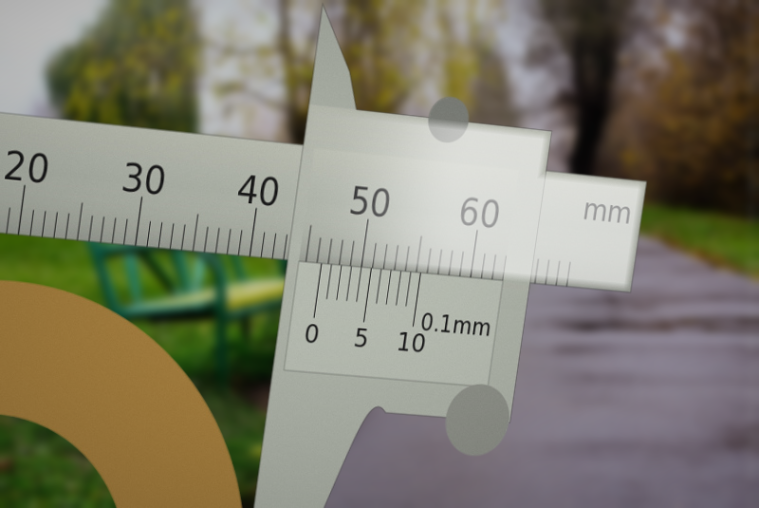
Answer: 46.4; mm
